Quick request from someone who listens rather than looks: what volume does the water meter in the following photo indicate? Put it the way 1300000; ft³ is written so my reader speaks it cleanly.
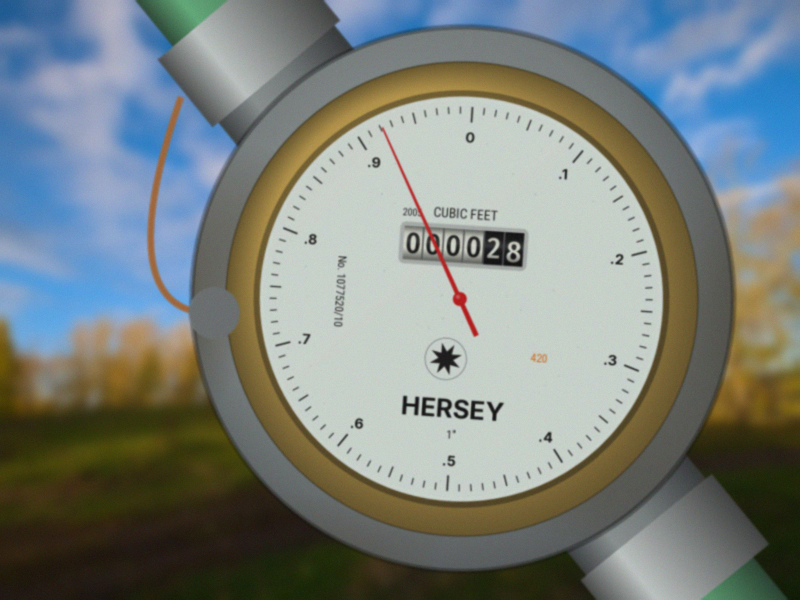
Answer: 27.92; ft³
